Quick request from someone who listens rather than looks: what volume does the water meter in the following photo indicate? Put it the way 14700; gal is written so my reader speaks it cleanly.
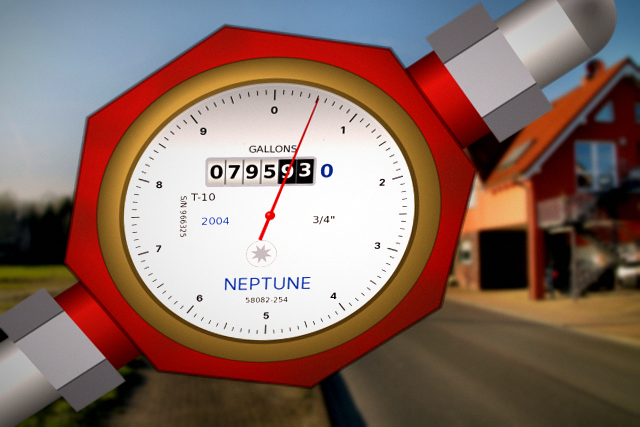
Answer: 795930.5; gal
